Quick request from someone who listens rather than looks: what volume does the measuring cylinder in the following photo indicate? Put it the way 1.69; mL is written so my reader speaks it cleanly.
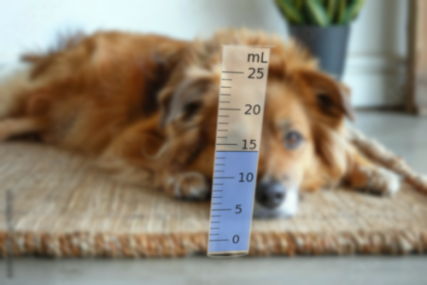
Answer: 14; mL
